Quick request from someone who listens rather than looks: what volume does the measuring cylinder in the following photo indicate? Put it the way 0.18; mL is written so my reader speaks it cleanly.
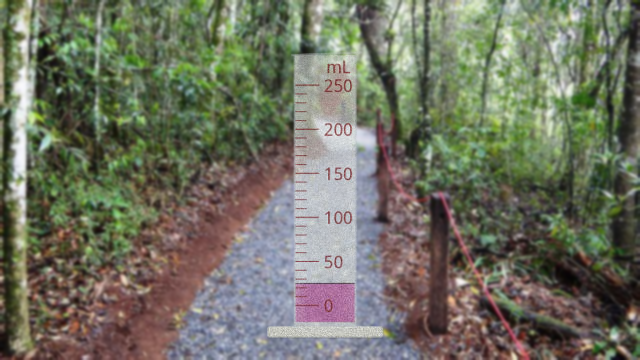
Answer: 25; mL
